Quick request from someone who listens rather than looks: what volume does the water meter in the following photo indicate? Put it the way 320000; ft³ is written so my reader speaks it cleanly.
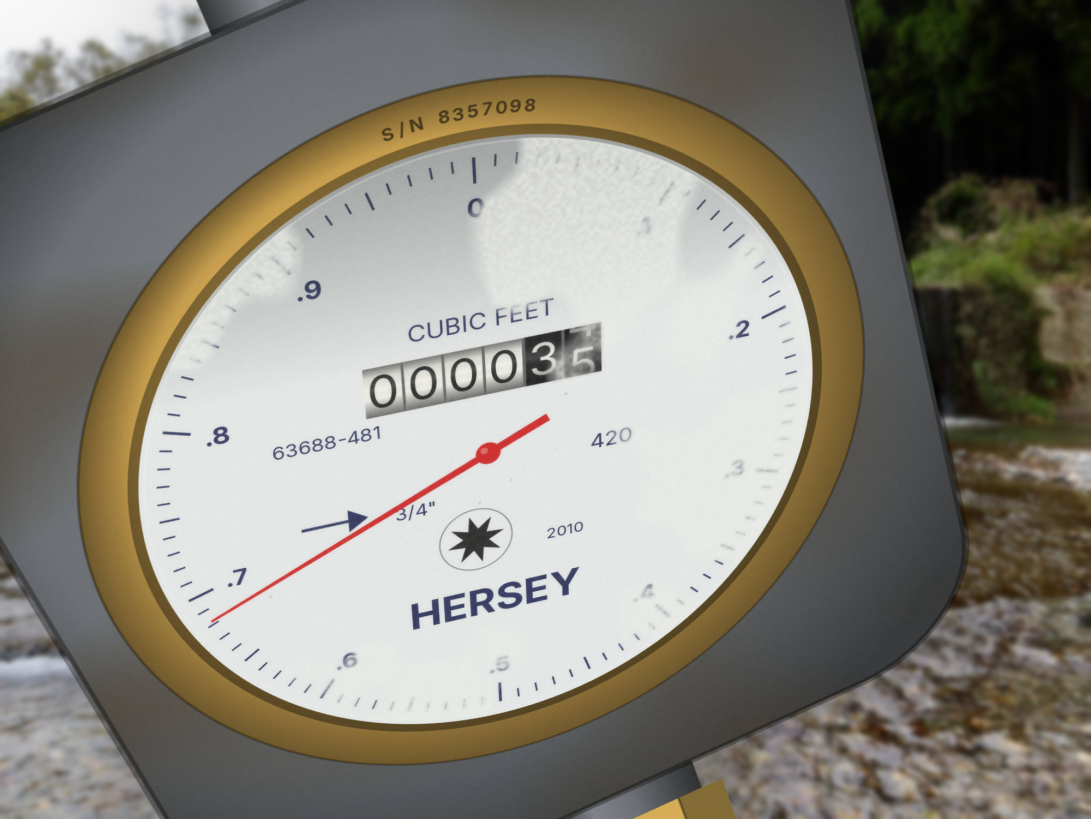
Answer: 34.68; ft³
